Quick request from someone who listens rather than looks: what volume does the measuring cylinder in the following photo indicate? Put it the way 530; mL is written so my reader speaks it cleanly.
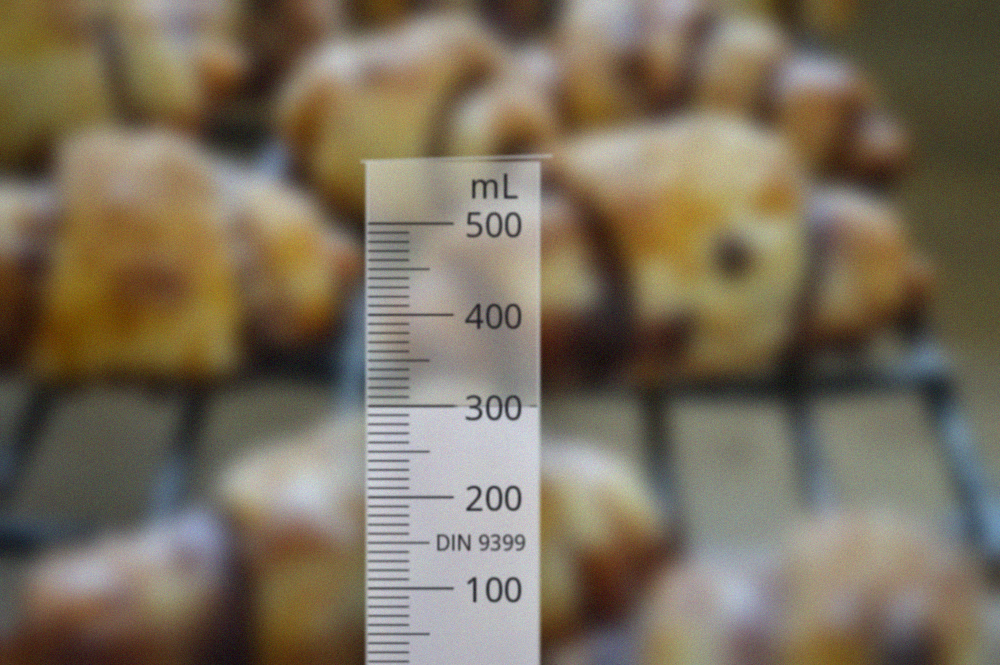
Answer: 300; mL
